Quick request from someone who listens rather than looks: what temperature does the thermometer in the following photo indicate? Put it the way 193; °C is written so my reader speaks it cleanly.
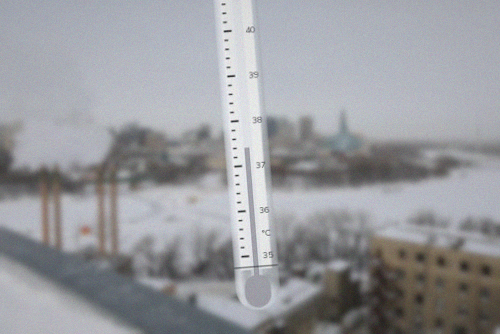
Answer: 37.4; °C
